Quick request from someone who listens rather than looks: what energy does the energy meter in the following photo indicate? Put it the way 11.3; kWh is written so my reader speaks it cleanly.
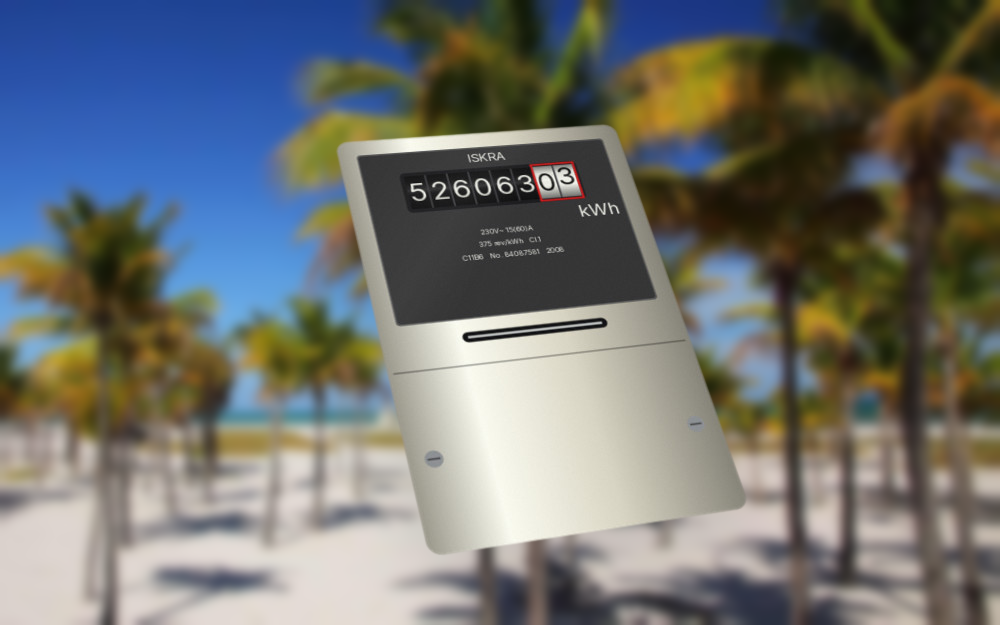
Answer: 526063.03; kWh
